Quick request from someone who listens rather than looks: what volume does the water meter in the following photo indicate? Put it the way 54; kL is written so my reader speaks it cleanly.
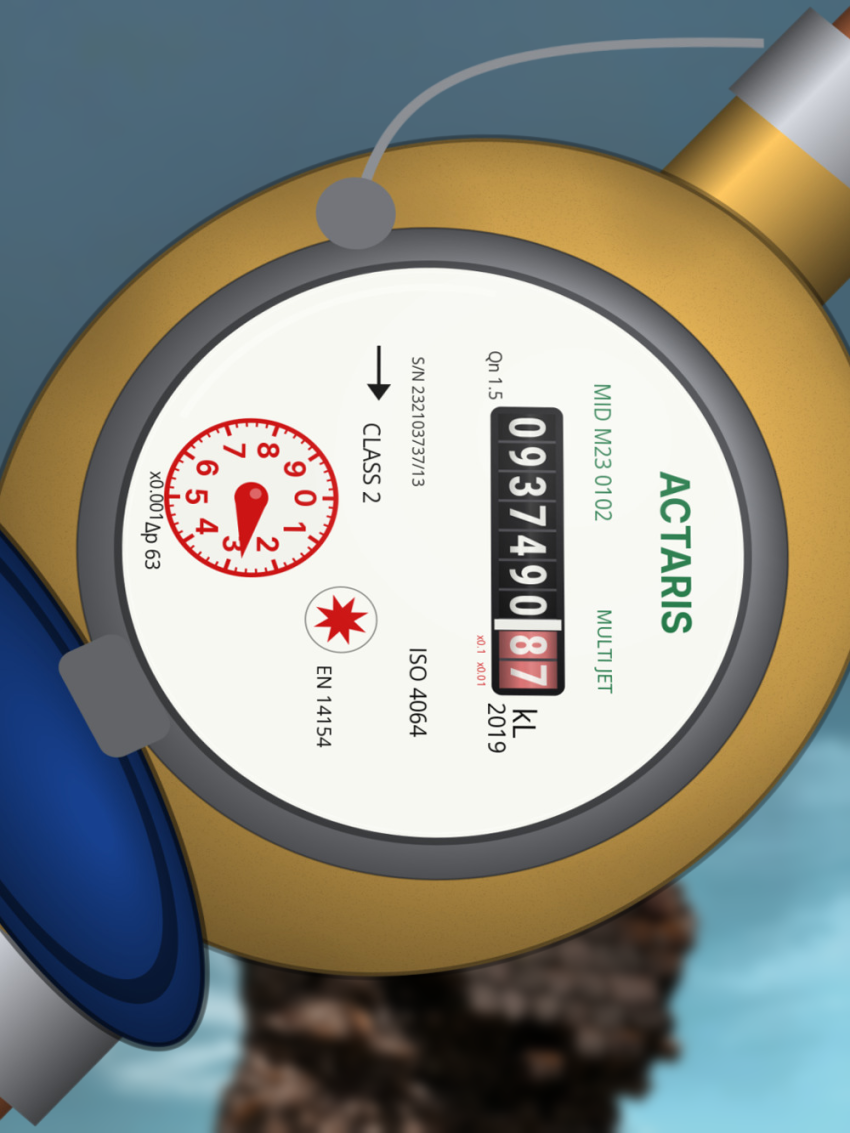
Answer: 937490.872; kL
